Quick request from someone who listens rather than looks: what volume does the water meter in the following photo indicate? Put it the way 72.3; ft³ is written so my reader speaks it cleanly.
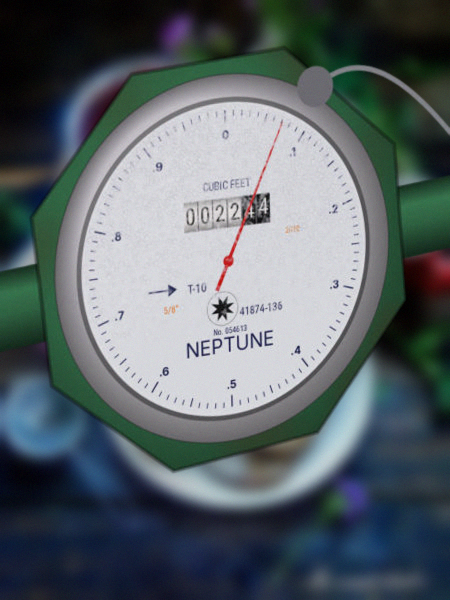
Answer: 2244.07; ft³
